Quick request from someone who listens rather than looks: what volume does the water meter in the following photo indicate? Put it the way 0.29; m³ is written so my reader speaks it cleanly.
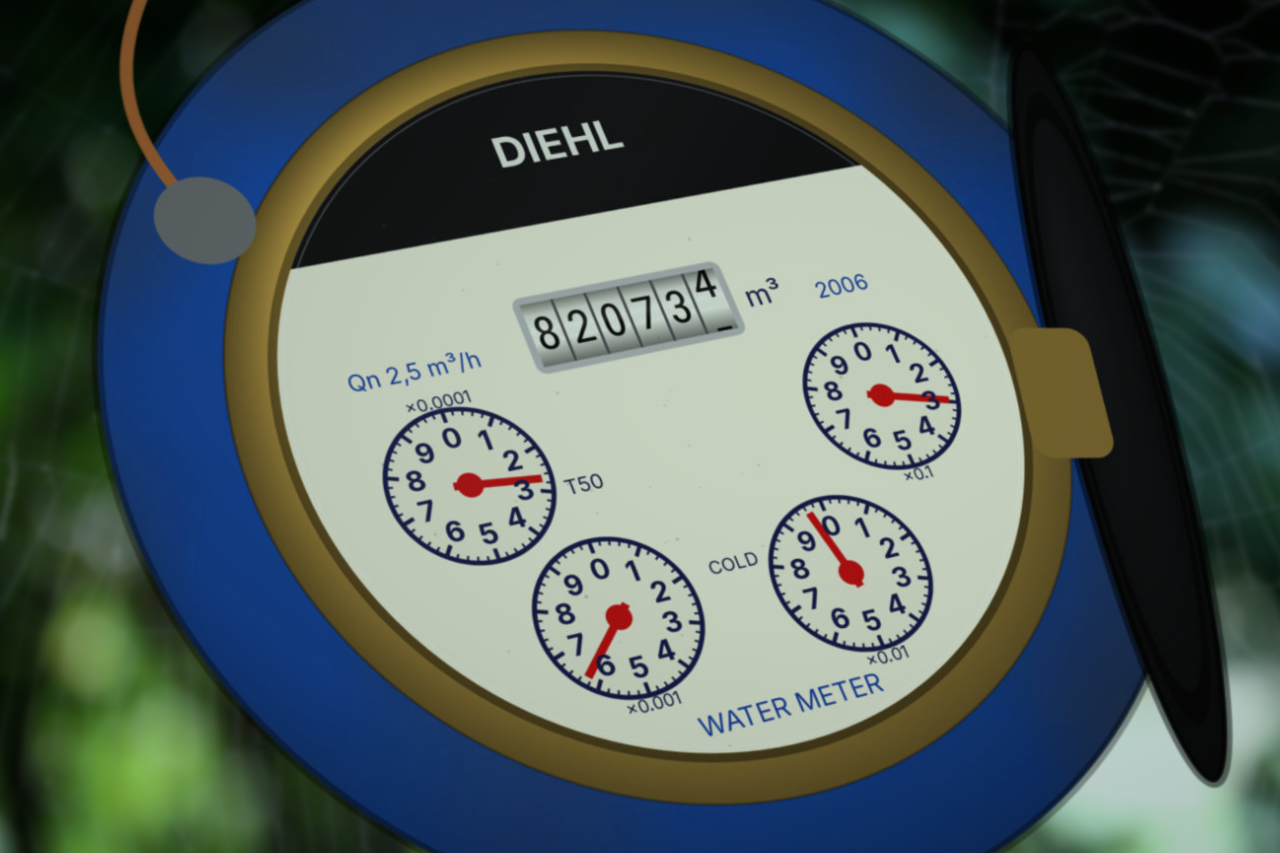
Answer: 820734.2962; m³
